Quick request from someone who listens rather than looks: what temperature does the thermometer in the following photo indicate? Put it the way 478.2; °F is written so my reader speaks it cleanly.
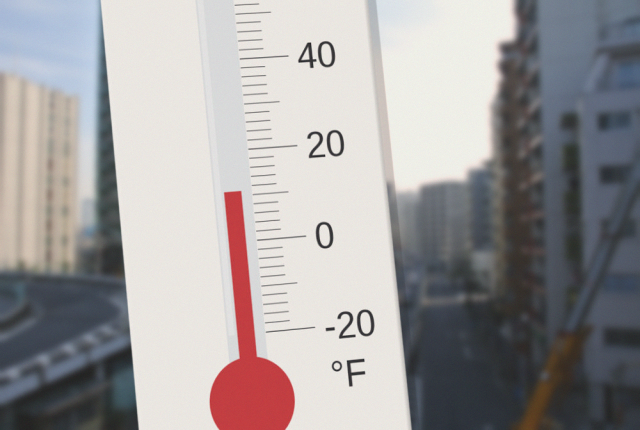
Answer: 11; °F
